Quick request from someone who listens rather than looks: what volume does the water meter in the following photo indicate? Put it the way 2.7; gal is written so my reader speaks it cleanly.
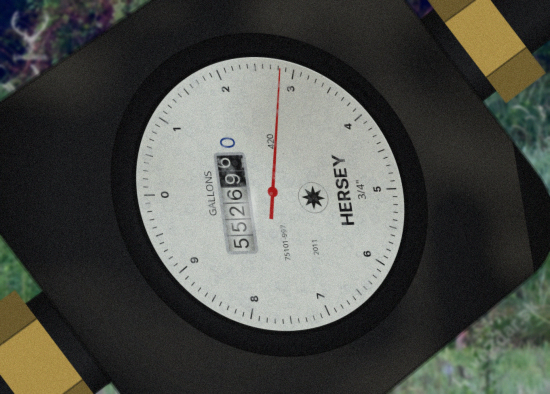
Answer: 5526962.8; gal
